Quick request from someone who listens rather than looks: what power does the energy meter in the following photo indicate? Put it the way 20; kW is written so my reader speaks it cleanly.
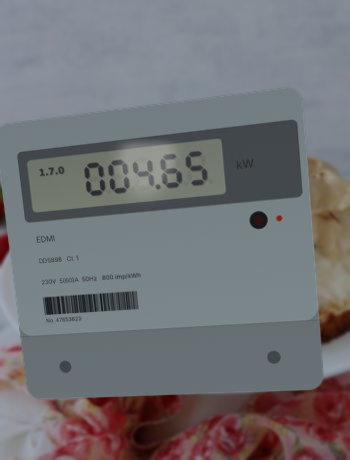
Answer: 4.65; kW
